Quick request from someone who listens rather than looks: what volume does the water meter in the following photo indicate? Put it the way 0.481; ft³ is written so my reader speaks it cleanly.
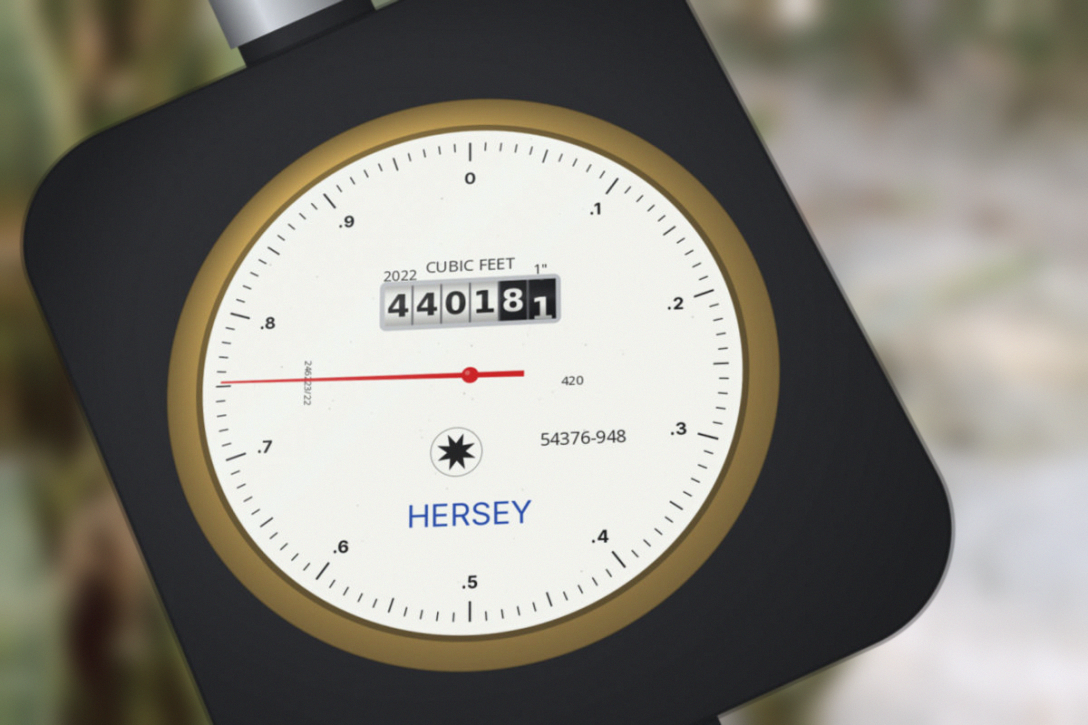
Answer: 440180.75; ft³
